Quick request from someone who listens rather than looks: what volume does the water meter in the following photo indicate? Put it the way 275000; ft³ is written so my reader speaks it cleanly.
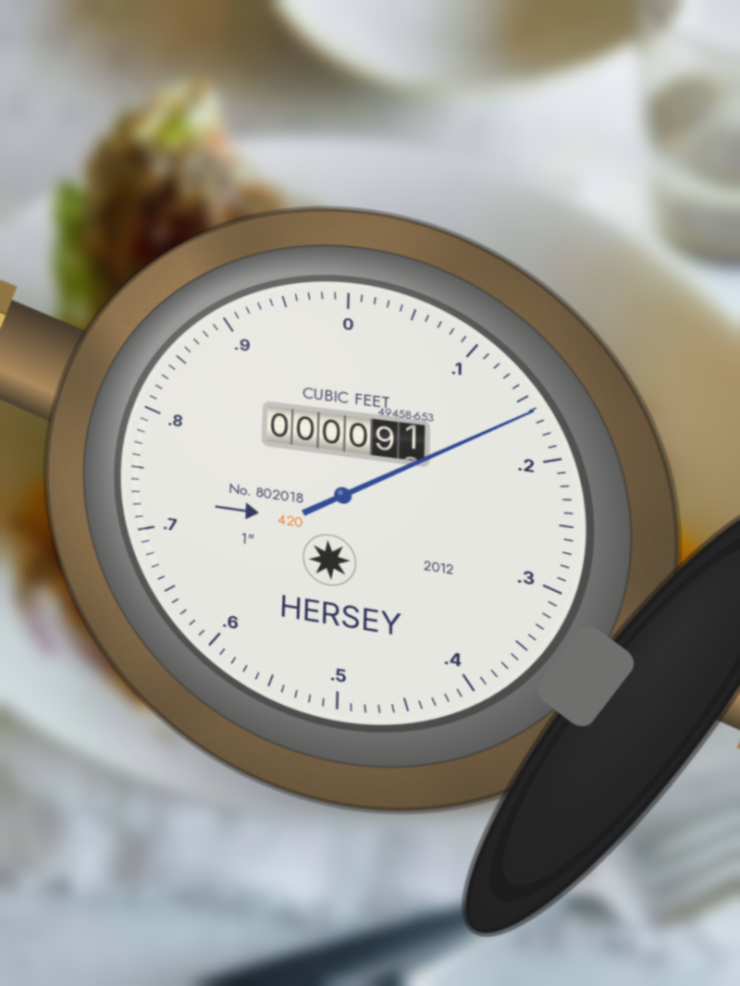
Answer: 91.16; ft³
